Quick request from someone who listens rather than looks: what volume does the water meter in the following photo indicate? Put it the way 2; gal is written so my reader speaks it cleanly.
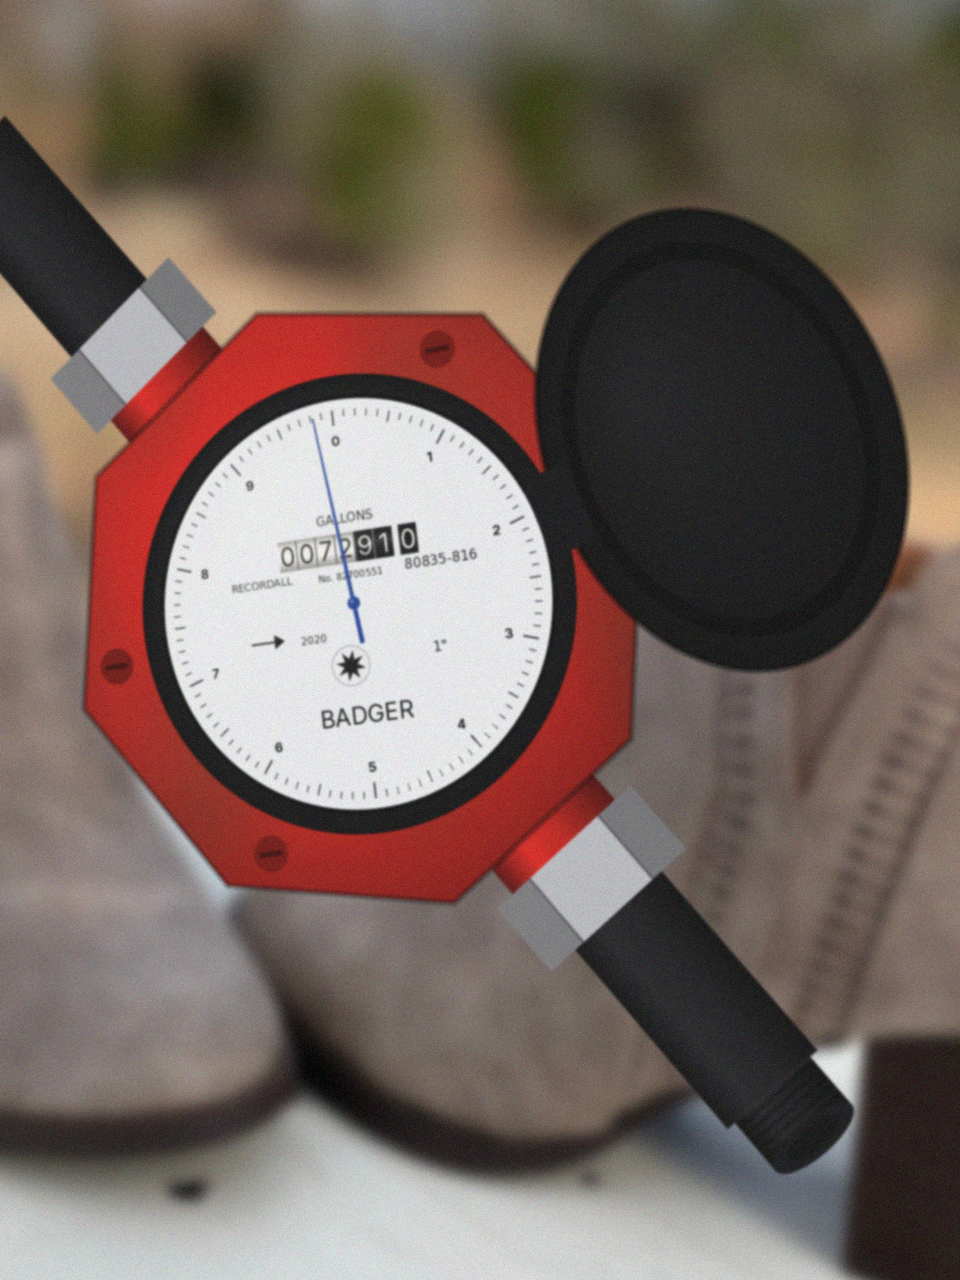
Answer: 72909.8; gal
